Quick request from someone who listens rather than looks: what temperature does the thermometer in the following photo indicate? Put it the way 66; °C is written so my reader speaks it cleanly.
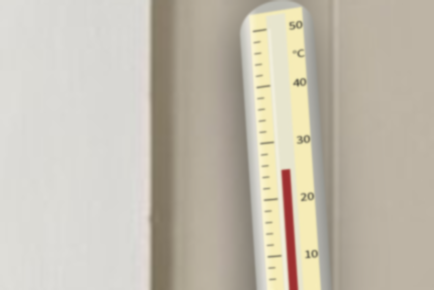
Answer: 25; °C
